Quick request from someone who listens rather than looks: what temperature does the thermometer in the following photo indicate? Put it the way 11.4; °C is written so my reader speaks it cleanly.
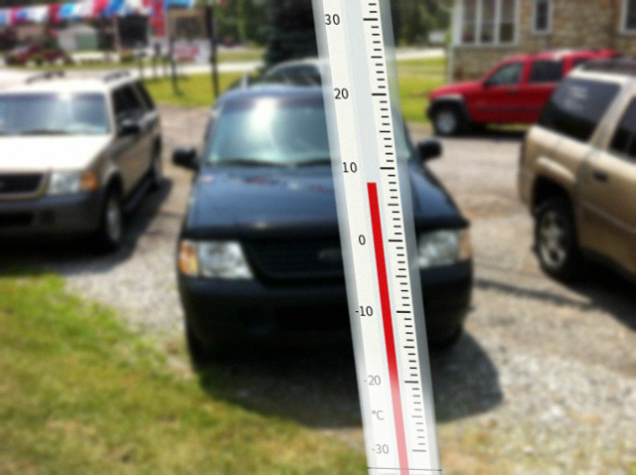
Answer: 8; °C
